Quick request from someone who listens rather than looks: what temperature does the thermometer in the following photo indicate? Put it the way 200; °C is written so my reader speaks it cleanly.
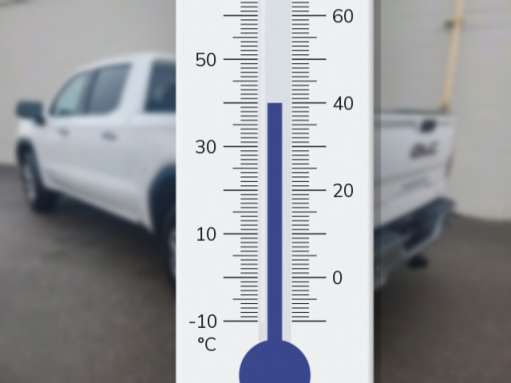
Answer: 40; °C
